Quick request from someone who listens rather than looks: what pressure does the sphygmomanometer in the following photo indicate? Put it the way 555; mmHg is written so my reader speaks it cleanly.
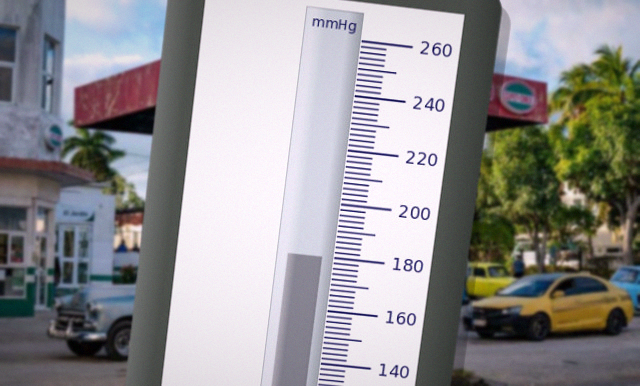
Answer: 180; mmHg
